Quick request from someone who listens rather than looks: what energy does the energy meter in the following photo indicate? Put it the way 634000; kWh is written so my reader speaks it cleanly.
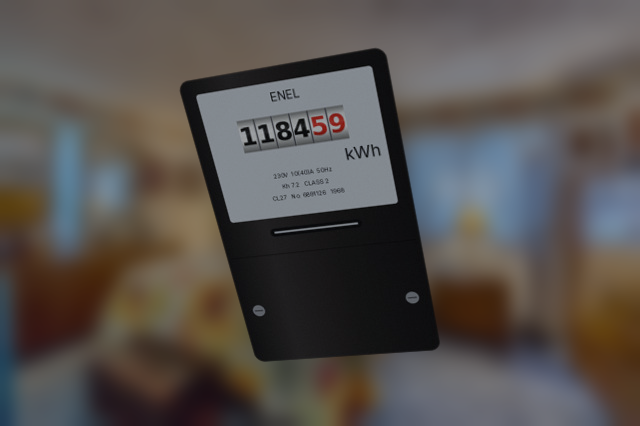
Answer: 1184.59; kWh
